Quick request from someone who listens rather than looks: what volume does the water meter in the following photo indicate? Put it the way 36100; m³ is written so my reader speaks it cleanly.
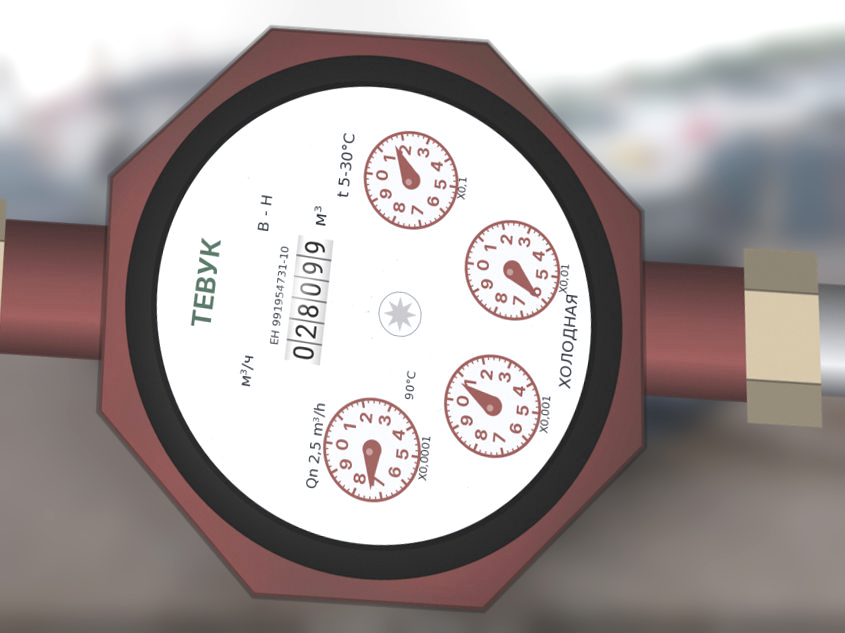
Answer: 28099.1607; m³
